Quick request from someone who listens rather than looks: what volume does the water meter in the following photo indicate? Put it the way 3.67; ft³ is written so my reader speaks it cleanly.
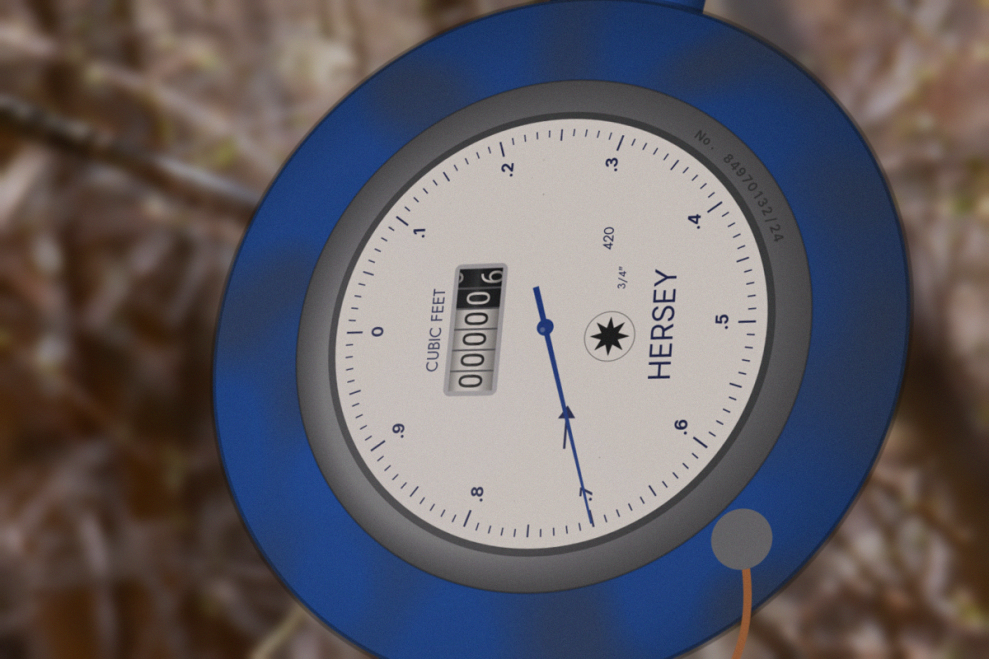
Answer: 5.70; ft³
